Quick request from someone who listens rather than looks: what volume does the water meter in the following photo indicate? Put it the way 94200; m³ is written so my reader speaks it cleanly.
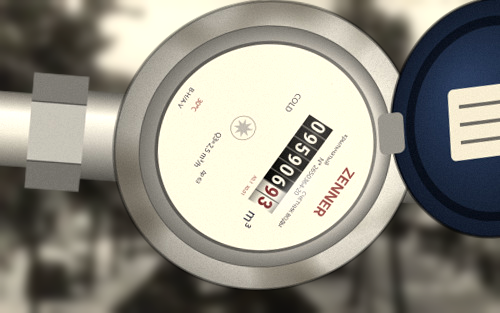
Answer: 95906.93; m³
